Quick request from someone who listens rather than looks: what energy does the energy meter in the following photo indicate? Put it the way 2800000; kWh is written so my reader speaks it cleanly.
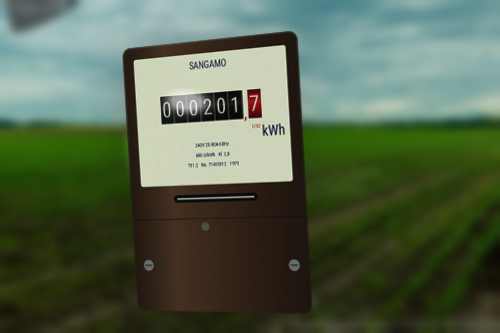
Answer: 201.7; kWh
